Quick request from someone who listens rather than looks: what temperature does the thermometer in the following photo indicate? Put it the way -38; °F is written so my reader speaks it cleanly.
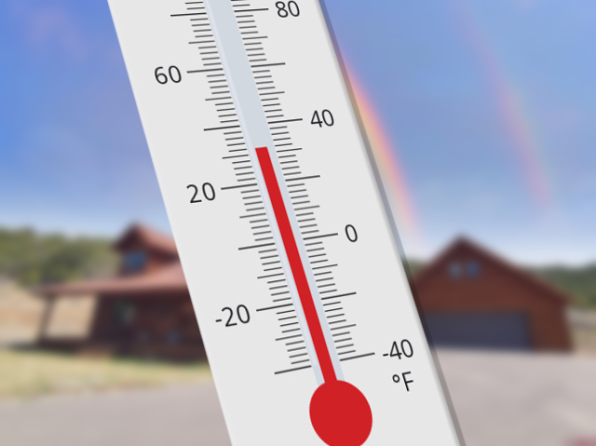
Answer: 32; °F
